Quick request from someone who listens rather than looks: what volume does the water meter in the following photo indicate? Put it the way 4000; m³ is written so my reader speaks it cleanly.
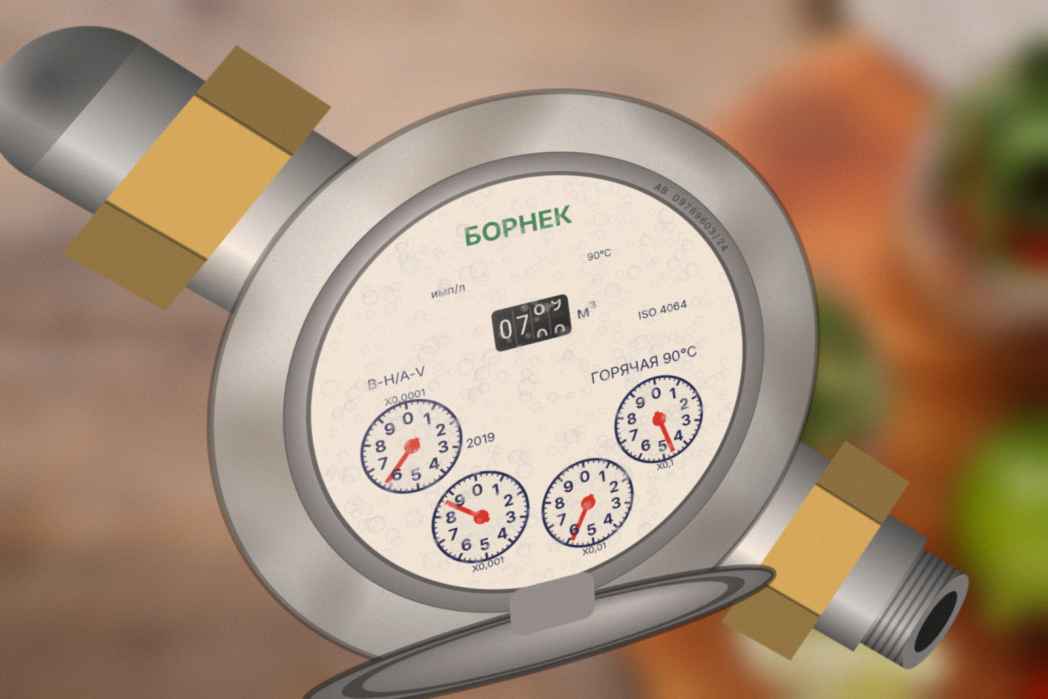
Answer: 789.4586; m³
